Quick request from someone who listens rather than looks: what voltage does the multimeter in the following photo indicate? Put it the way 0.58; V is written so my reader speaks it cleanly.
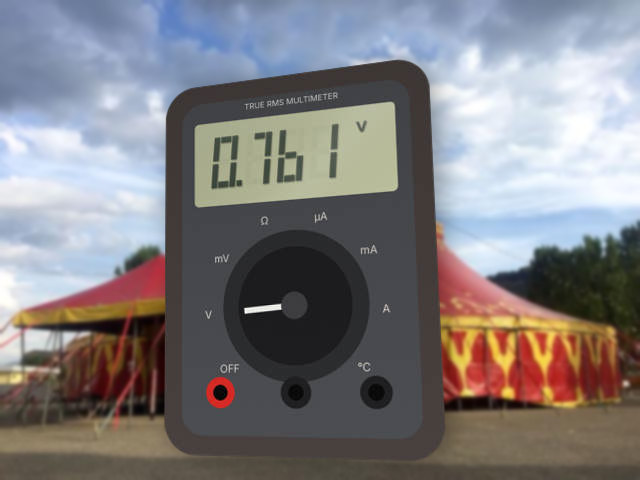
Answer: 0.761; V
